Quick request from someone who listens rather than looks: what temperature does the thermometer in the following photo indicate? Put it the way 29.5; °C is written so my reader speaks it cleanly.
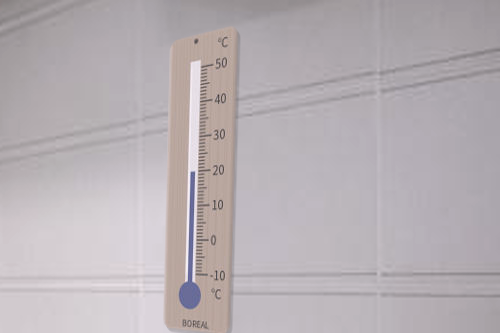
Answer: 20; °C
